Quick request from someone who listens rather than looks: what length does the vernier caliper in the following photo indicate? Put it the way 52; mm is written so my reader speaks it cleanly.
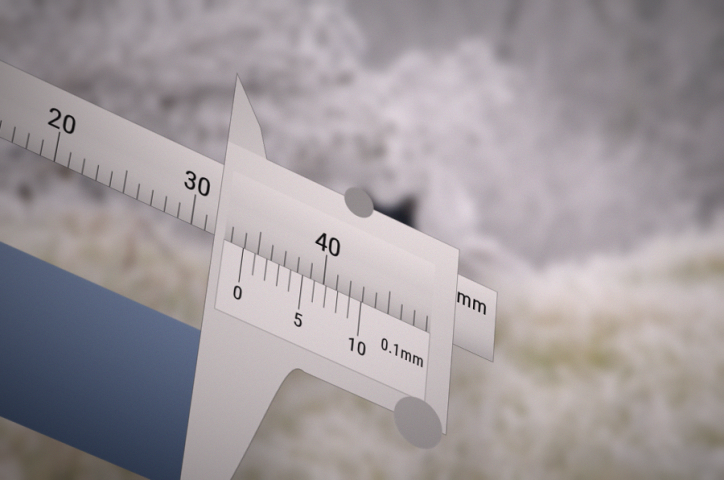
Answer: 33.9; mm
